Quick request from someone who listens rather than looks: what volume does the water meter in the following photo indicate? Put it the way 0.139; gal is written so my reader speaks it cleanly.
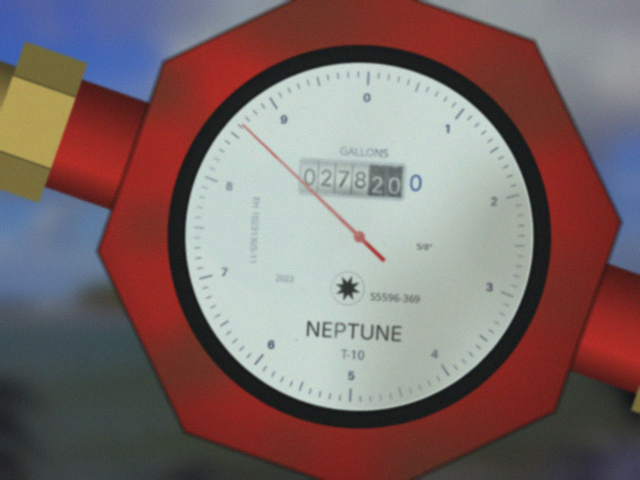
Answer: 278198.6; gal
